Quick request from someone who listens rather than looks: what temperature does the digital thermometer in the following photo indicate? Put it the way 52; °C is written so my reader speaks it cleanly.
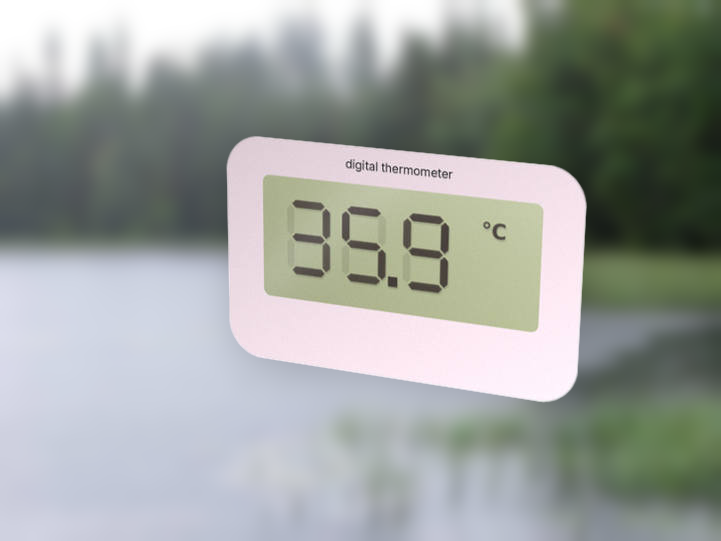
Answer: 35.9; °C
